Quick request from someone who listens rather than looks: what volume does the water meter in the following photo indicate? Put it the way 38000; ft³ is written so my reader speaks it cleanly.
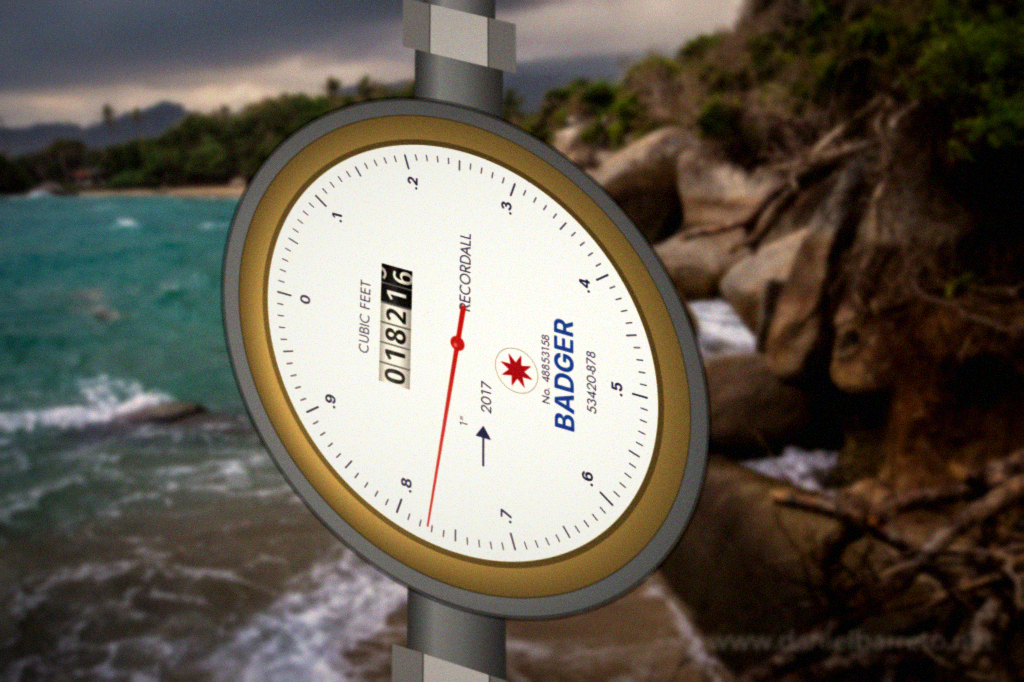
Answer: 18215.77; ft³
